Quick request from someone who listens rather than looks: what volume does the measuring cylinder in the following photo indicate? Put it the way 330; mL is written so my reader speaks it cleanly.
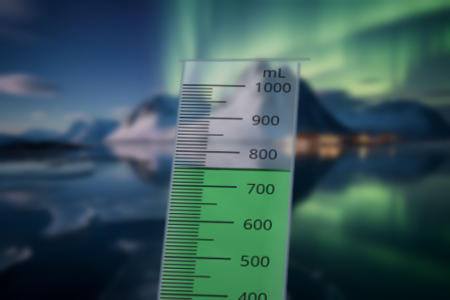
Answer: 750; mL
